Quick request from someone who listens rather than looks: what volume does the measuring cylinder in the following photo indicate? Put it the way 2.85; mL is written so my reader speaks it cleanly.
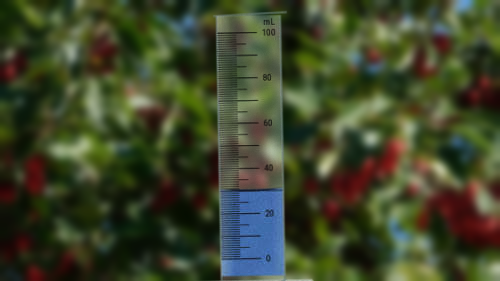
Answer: 30; mL
